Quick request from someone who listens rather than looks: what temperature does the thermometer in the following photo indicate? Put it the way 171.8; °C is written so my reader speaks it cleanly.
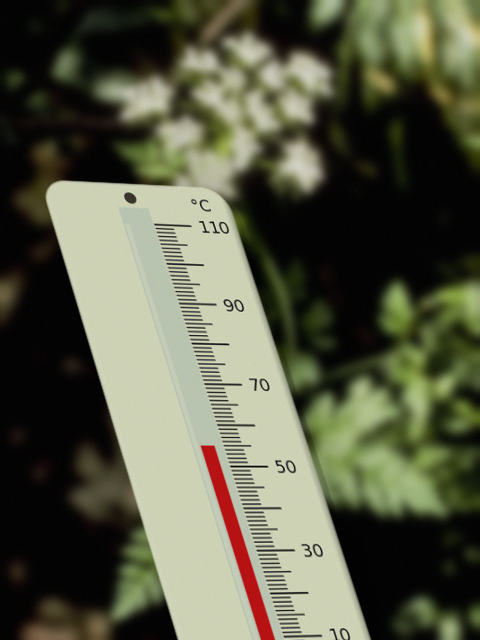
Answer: 55; °C
